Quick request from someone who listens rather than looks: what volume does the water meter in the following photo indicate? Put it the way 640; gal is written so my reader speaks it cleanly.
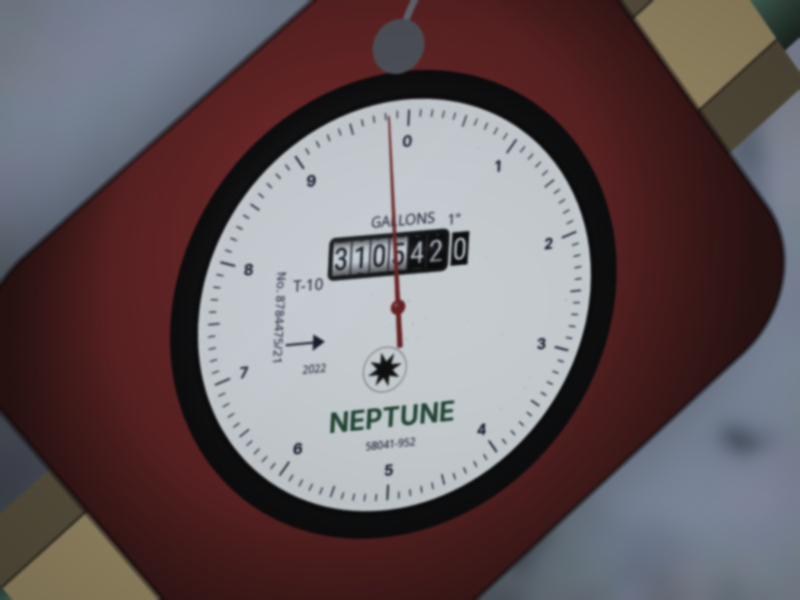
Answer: 3105419.8; gal
